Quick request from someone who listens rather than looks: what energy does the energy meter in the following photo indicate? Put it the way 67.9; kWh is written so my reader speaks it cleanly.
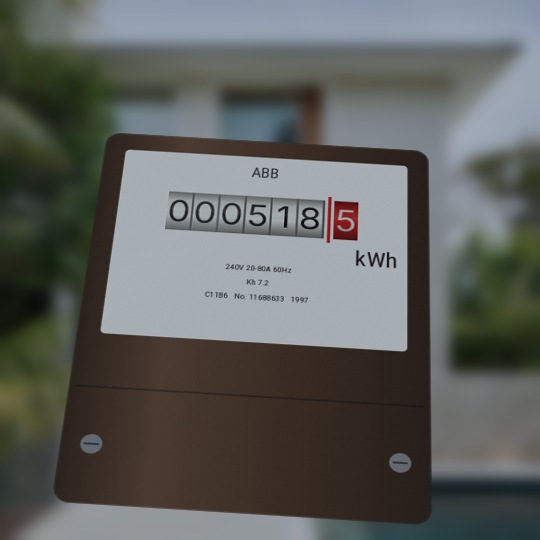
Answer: 518.5; kWh
